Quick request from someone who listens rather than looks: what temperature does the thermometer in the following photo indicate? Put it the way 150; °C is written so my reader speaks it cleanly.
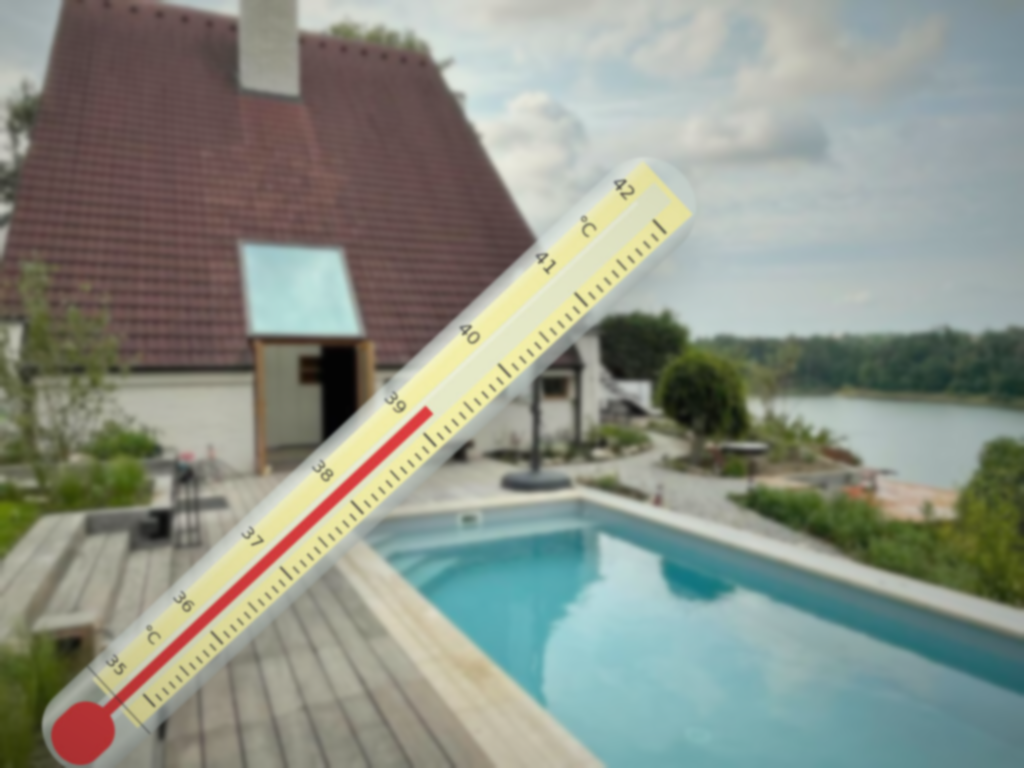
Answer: 39.2; °C
